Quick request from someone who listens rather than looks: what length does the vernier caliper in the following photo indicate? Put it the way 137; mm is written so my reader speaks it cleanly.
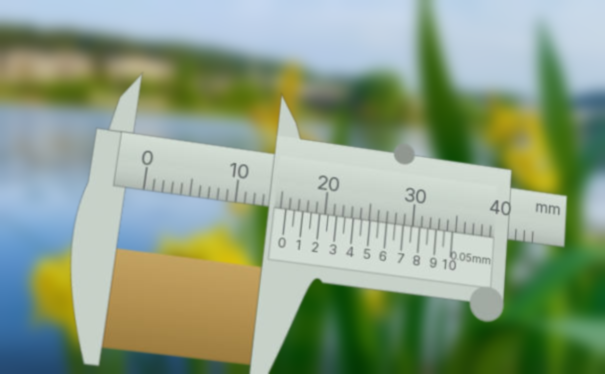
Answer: 15.6; mm
